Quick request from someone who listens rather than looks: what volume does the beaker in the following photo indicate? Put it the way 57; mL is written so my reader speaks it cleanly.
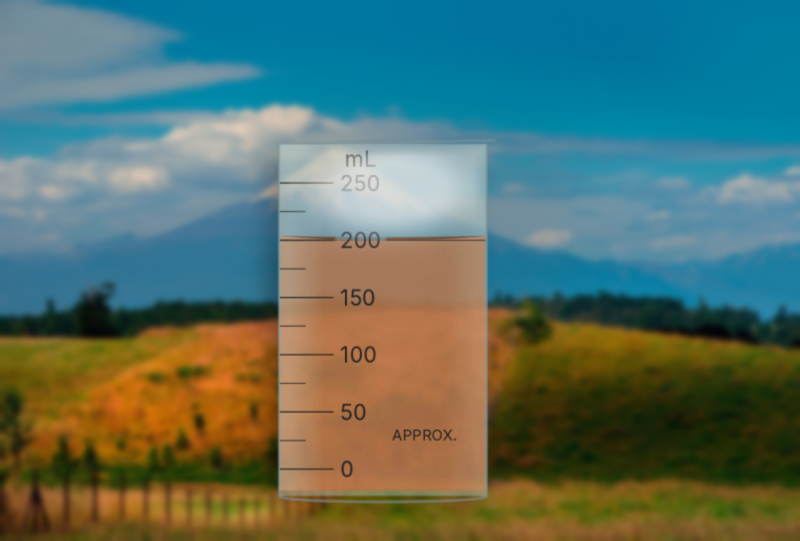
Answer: 200; mL
